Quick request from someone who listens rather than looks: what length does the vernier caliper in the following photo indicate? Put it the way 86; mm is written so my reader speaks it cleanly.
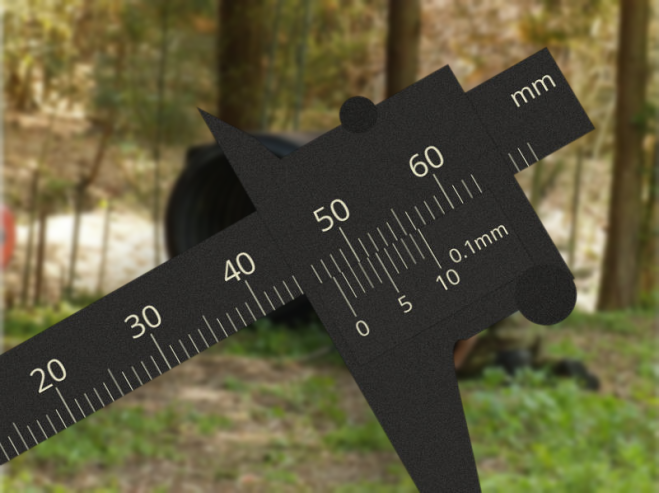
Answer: 47.2; mm
